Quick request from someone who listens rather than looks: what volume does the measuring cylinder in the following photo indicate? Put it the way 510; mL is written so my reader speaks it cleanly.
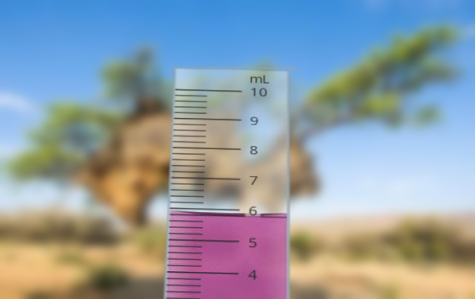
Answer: 5.8; mL
